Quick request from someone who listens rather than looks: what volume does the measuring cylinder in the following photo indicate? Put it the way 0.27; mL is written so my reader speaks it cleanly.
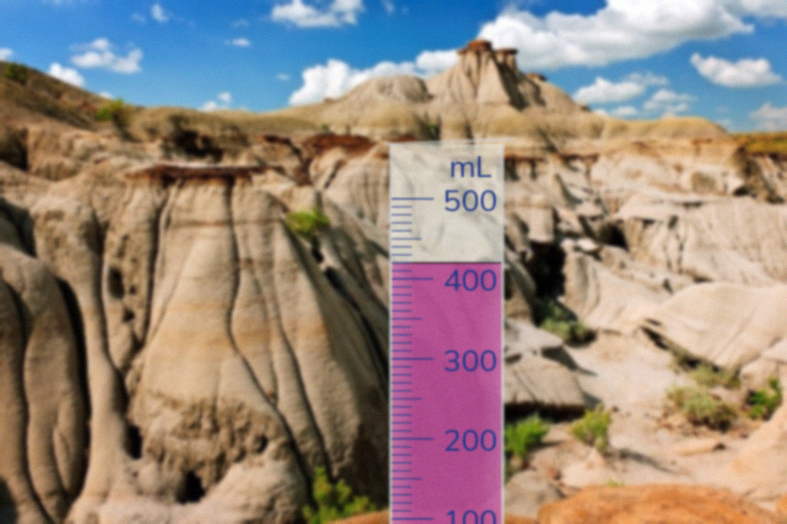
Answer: 420; mL
